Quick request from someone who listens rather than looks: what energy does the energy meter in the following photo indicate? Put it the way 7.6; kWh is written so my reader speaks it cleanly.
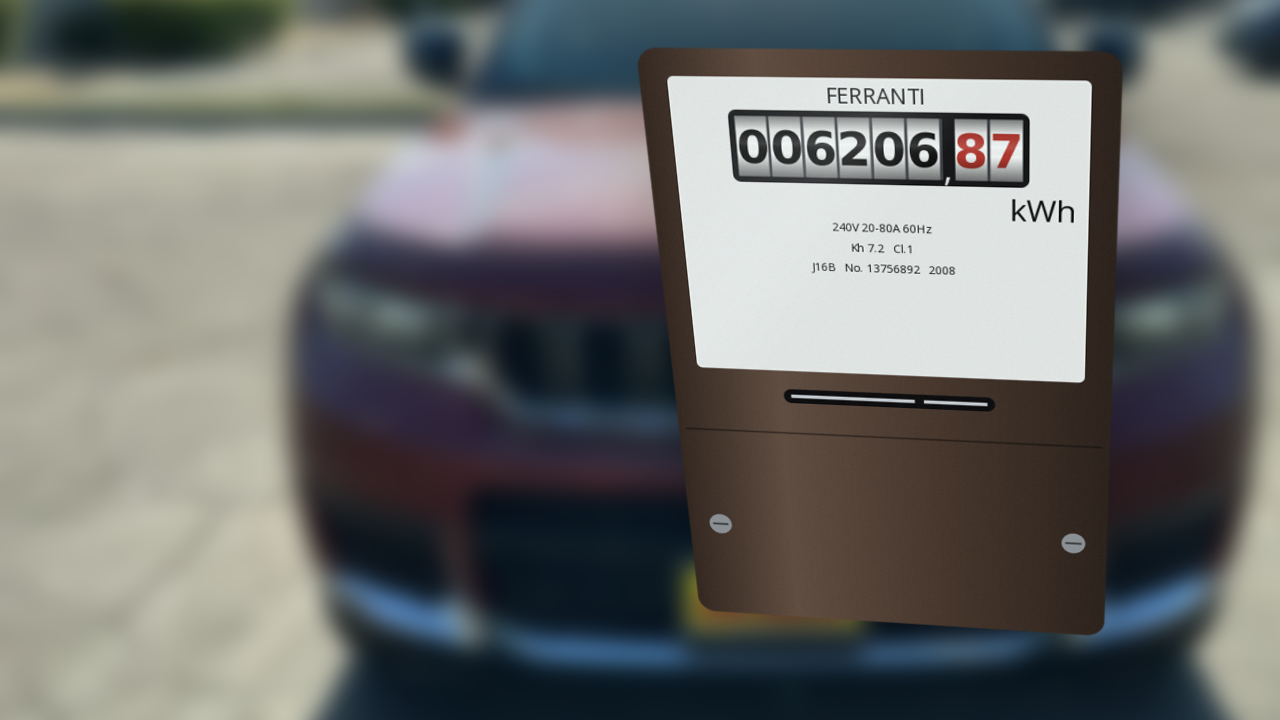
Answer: 6206.87; kWh
